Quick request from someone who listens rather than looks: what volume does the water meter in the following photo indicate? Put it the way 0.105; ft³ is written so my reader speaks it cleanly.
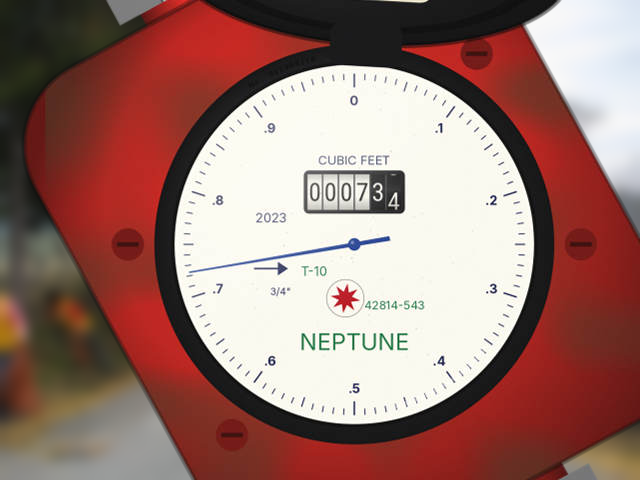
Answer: 733.72; ft³
